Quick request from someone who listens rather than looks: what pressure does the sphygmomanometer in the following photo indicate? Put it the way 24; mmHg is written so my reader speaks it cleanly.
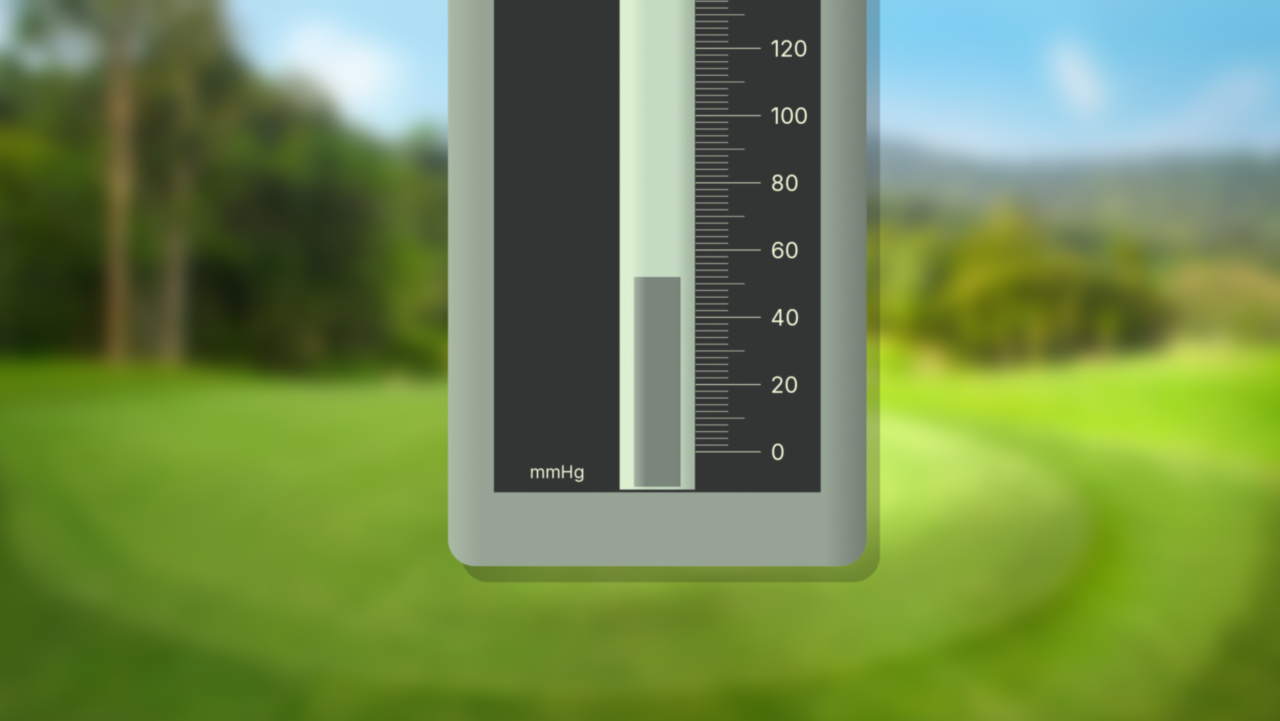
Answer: 52; mmHg
